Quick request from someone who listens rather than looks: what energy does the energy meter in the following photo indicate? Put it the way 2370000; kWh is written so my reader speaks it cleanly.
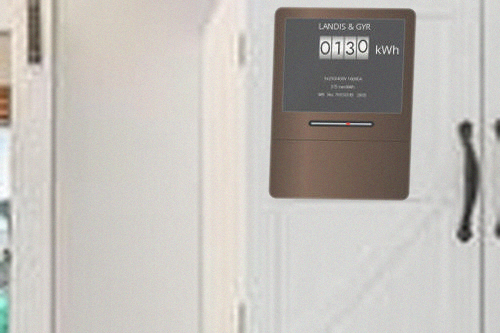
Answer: 130; kWh
